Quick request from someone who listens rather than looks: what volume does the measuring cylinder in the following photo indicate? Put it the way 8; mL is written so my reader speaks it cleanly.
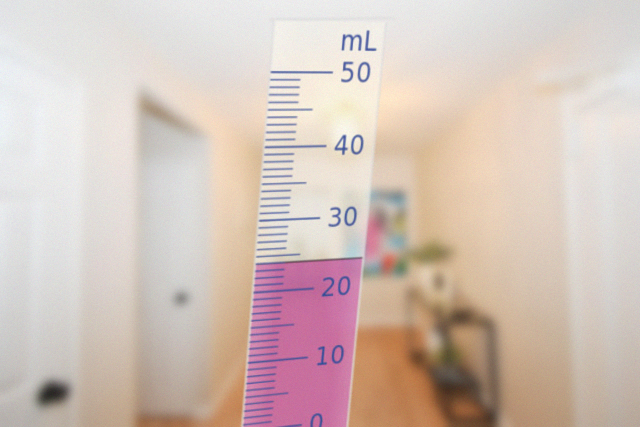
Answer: 24; mL
